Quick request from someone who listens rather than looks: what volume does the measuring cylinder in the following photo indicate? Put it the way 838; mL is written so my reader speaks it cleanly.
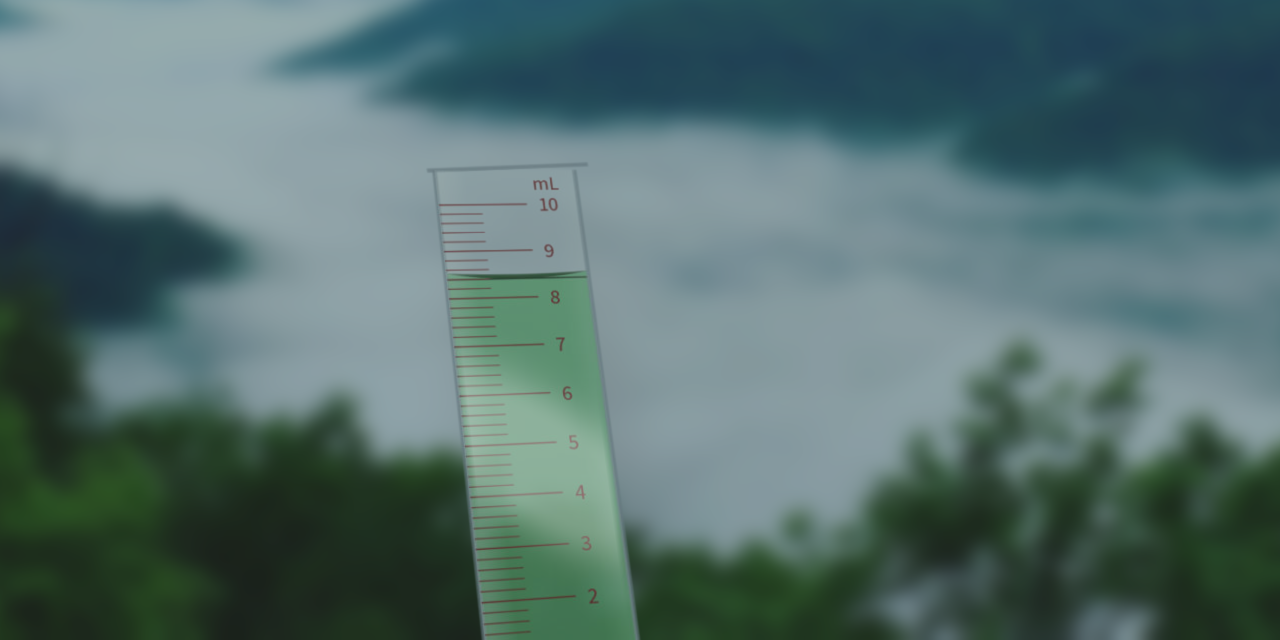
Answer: 8.4; mL
